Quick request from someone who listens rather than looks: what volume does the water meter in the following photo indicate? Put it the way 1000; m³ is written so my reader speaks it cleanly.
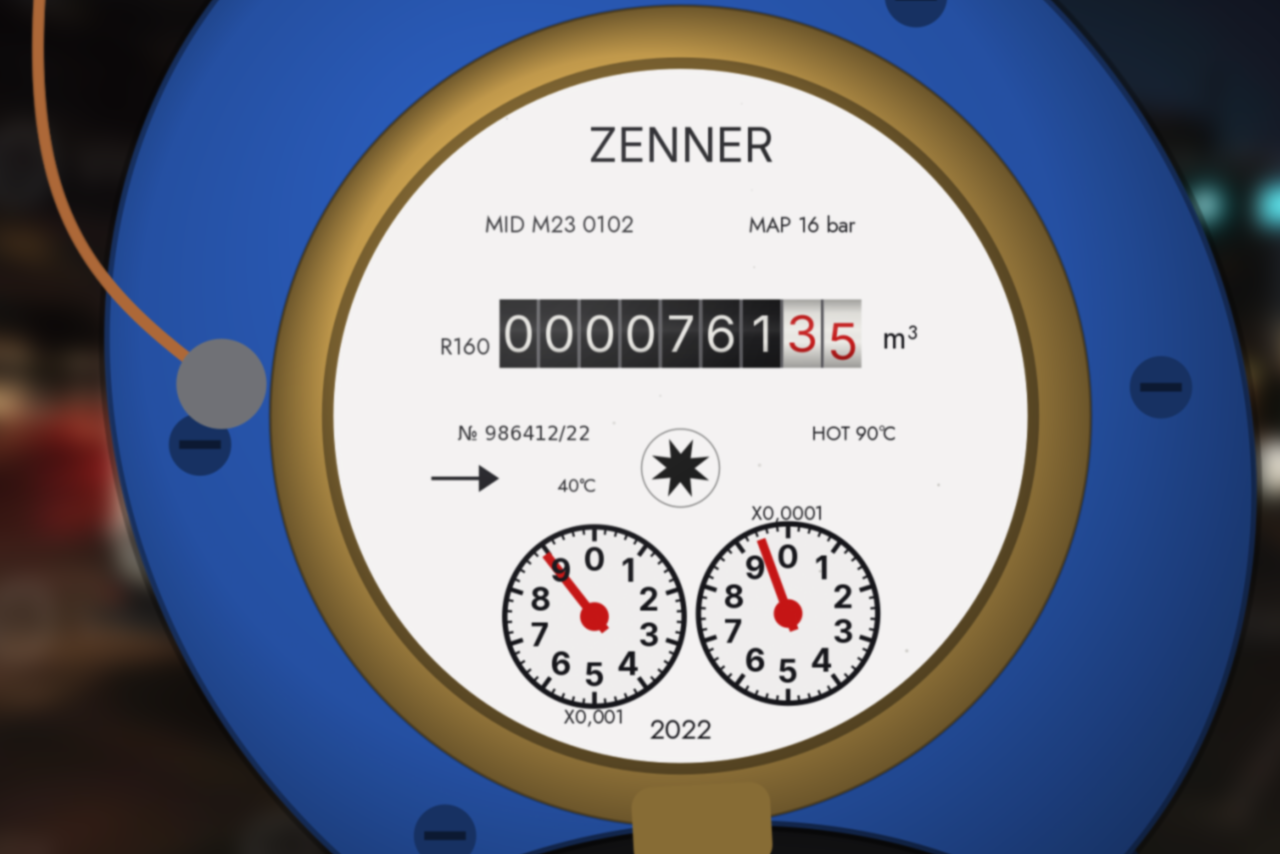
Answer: 761.3489; m³
